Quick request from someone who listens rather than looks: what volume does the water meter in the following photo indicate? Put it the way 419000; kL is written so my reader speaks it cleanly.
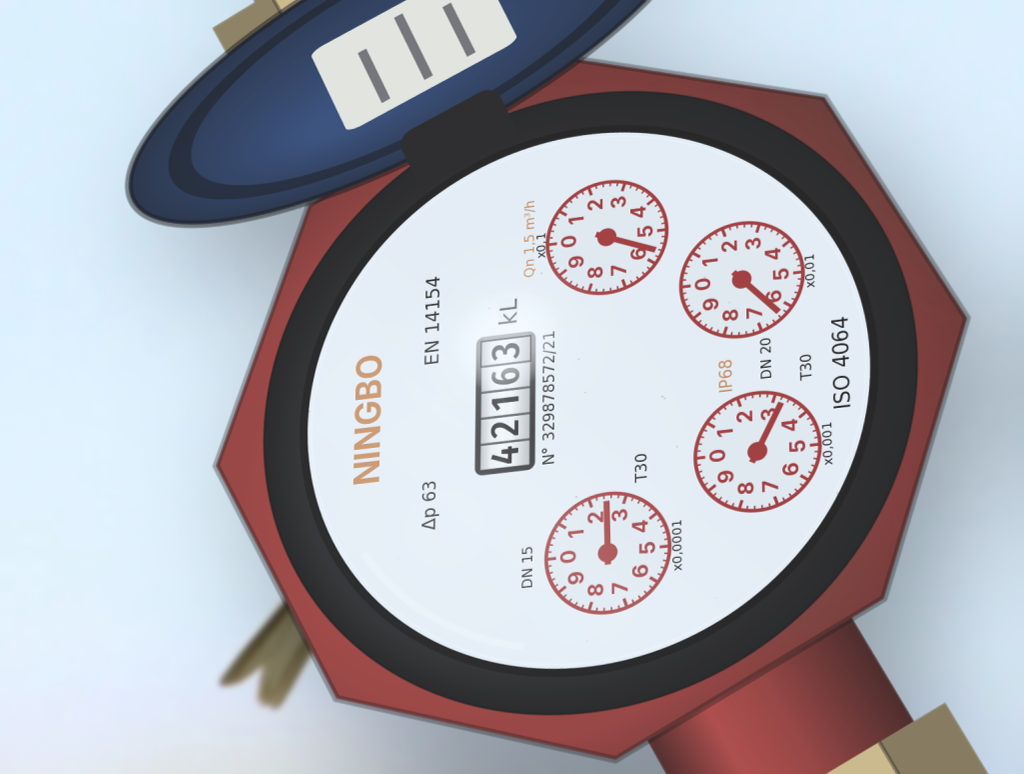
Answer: 42163.5632; kL
